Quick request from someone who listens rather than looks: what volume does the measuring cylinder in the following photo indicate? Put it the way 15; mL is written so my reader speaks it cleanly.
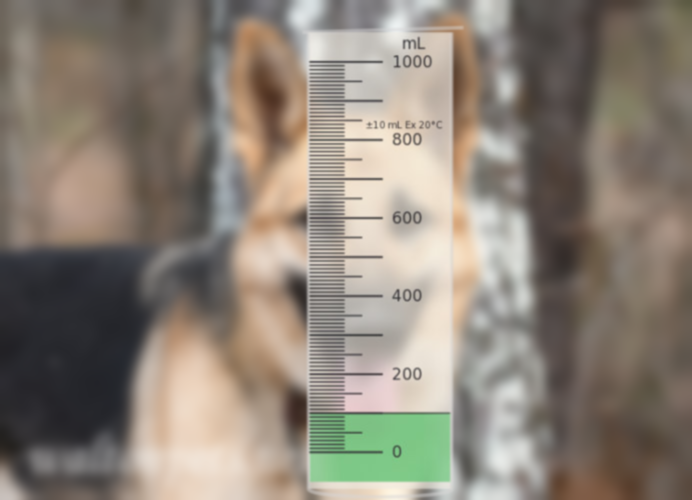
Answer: 100; mL
